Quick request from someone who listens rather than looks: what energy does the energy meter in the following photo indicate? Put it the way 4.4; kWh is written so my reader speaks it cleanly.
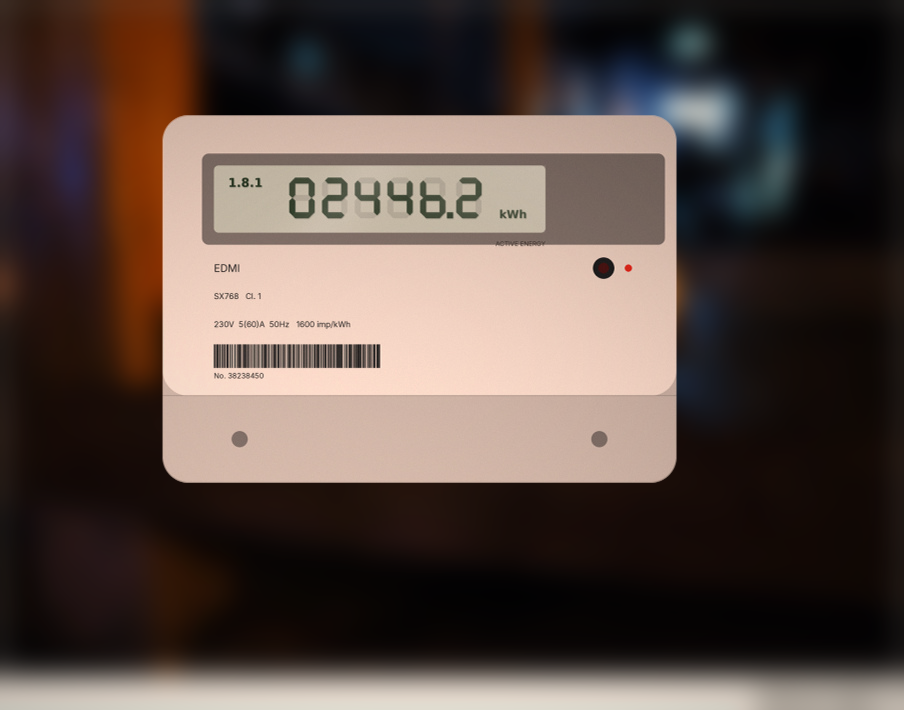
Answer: 2446.2; kWh
